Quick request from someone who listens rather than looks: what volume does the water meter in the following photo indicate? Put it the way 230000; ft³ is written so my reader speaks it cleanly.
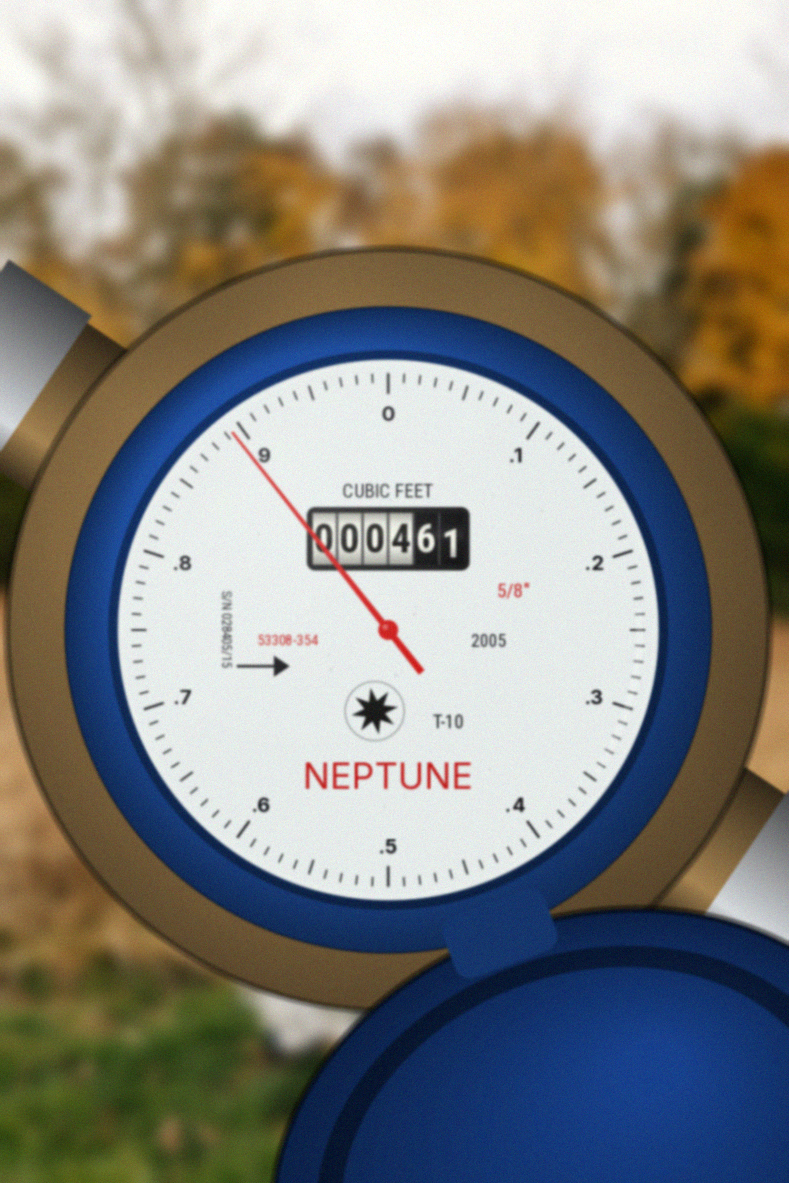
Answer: 460.89; ft³
